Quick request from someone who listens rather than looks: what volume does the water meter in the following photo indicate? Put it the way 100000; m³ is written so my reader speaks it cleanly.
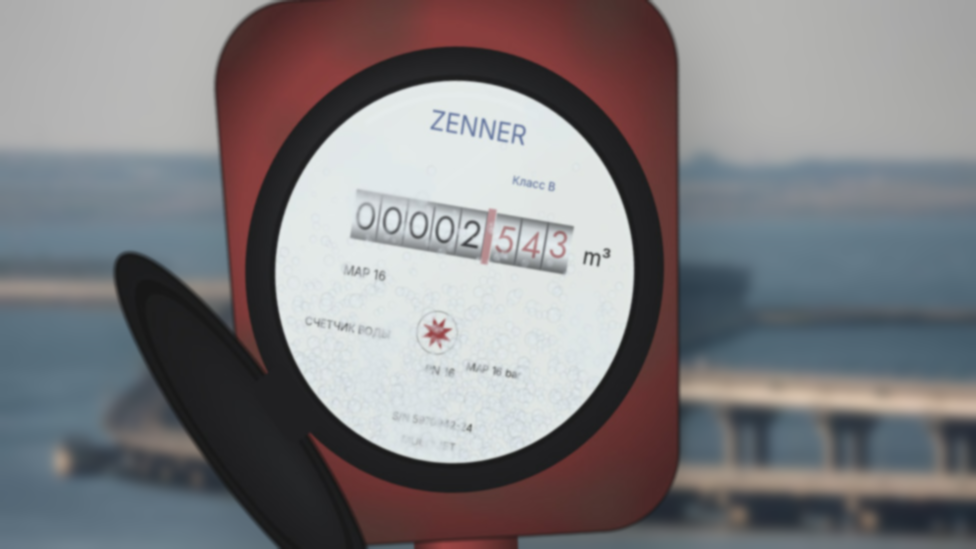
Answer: 2.543; m³
